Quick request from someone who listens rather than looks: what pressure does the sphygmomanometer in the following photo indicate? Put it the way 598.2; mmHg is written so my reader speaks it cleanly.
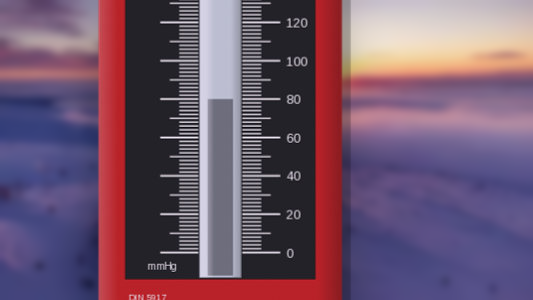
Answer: 80; mmHg
